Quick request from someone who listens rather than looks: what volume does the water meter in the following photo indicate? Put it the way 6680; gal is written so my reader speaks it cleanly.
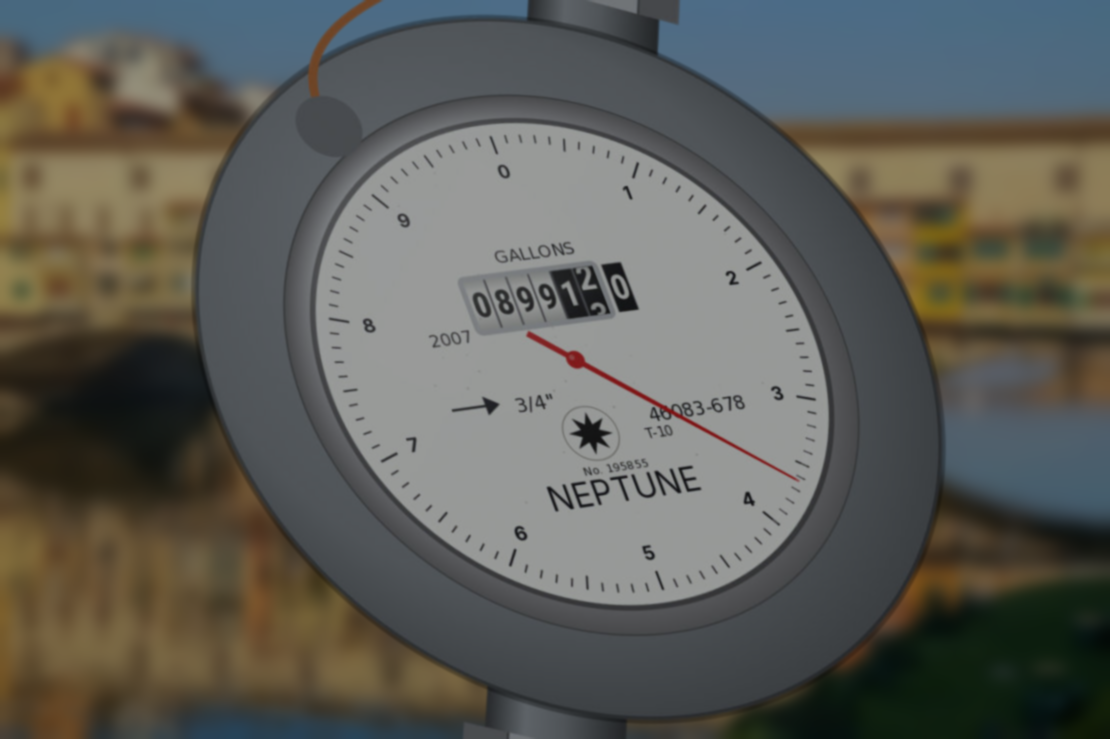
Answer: 899123.6; gal
